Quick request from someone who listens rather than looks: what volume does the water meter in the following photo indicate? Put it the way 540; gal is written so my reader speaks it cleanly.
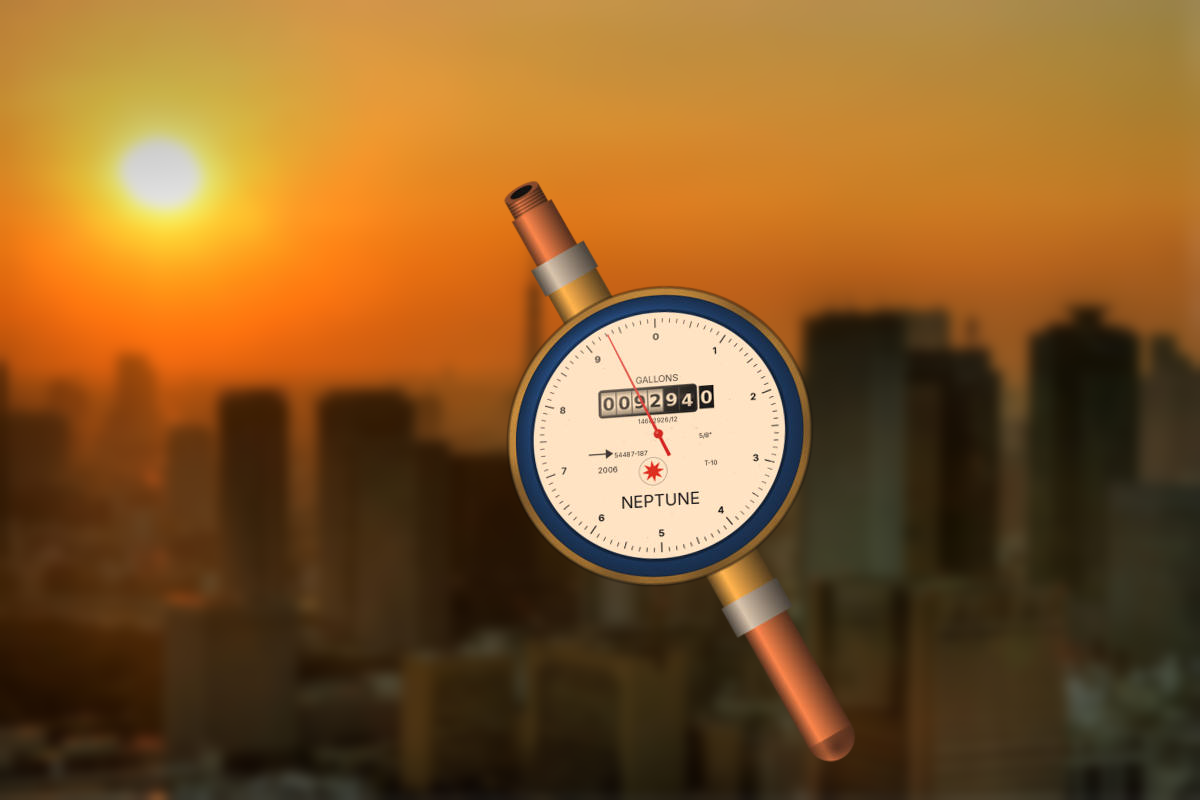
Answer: 92939.3; gal
